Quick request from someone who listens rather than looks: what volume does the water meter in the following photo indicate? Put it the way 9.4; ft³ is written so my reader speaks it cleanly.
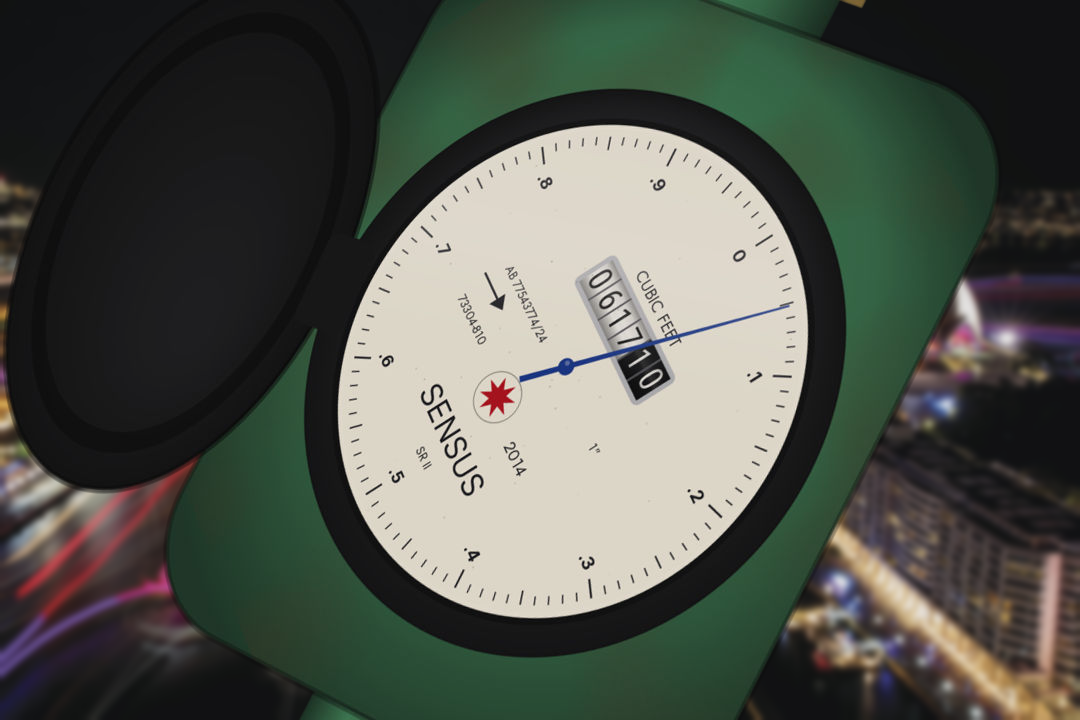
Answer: 61710.05; ft³
